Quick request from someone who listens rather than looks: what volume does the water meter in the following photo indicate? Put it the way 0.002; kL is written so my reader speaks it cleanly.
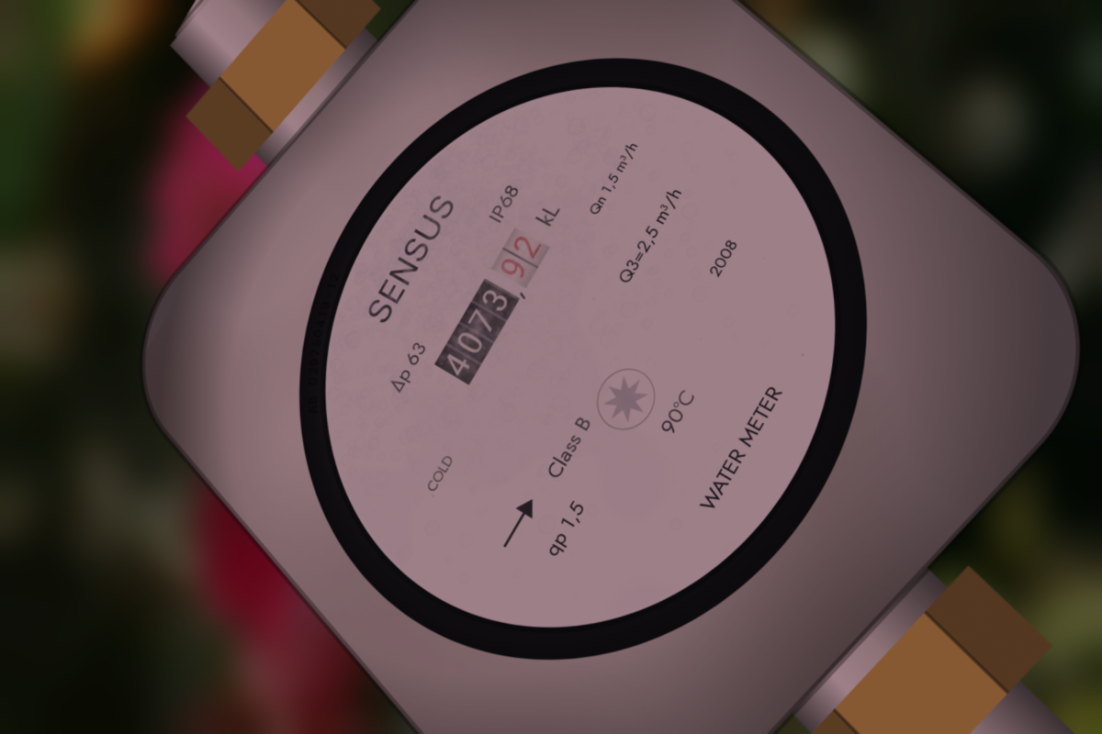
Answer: 4073.92; kL
